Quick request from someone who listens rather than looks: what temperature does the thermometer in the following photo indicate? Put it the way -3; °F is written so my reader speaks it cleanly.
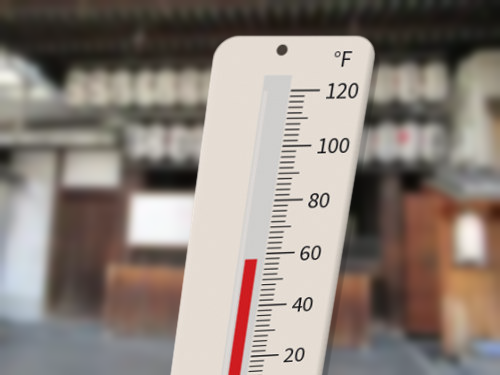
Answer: 58; °F
